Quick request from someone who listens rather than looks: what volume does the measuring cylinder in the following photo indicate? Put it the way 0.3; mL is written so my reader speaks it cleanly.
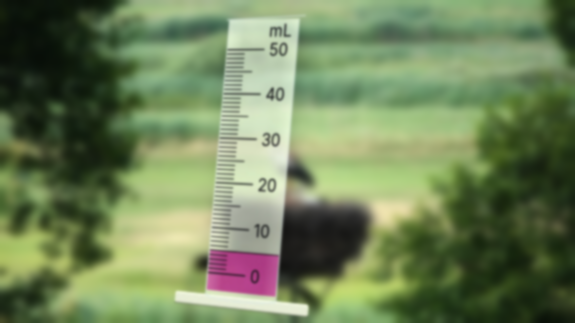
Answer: 5; mL
